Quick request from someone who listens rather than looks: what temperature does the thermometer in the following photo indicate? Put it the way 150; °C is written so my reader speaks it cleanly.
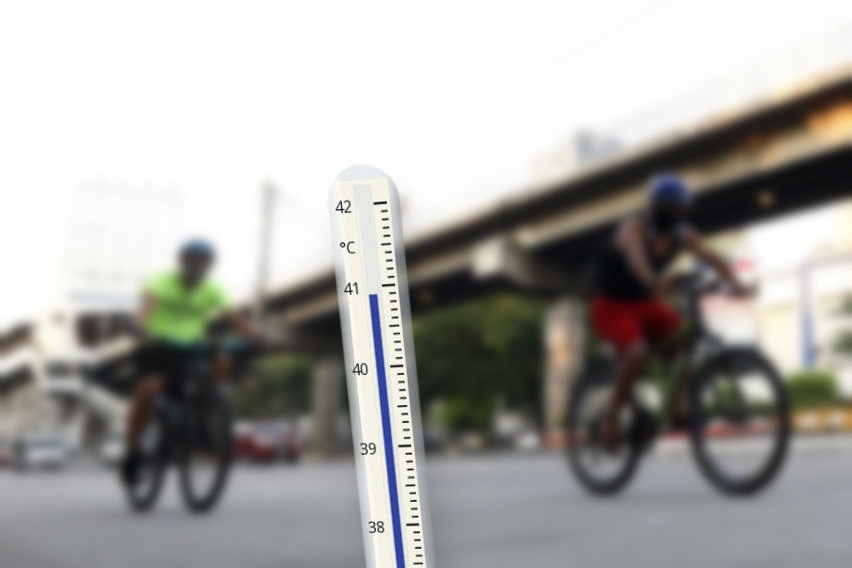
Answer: 40.9; °C
